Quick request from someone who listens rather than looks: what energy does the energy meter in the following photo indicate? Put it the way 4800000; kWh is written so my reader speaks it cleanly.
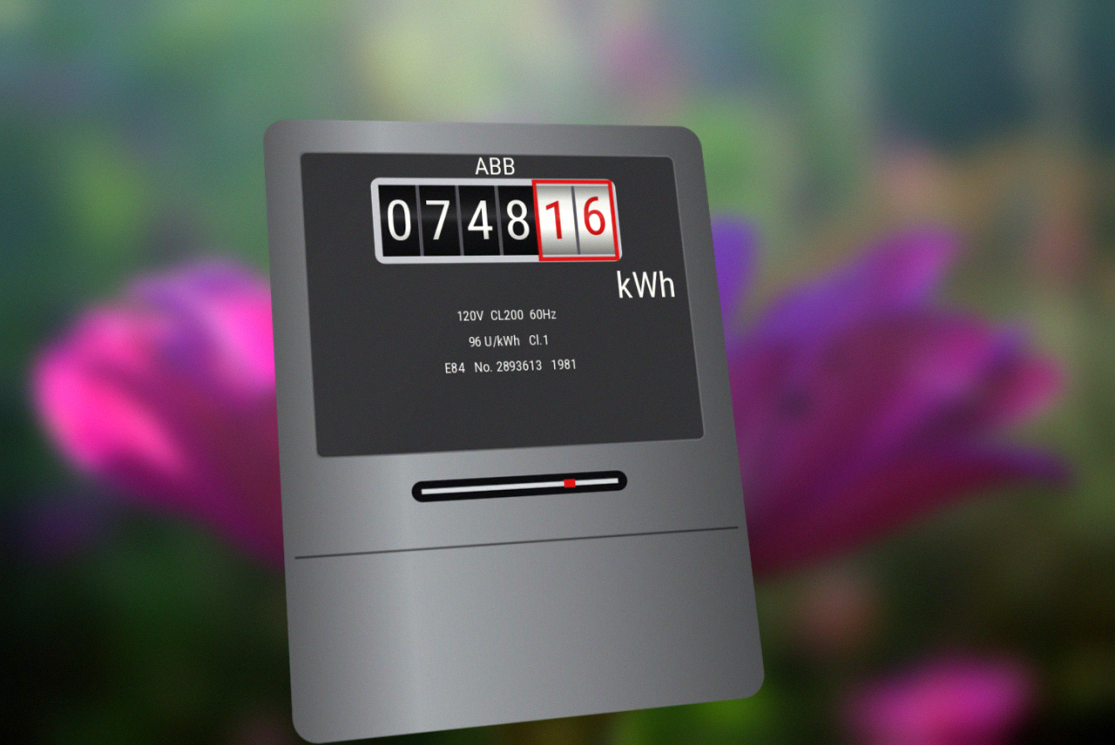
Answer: 748.16; kWh
